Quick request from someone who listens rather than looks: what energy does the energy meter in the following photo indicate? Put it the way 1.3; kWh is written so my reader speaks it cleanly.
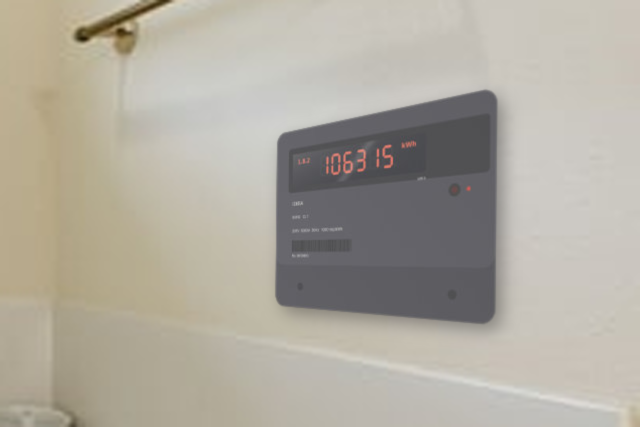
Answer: 106315; kWh
